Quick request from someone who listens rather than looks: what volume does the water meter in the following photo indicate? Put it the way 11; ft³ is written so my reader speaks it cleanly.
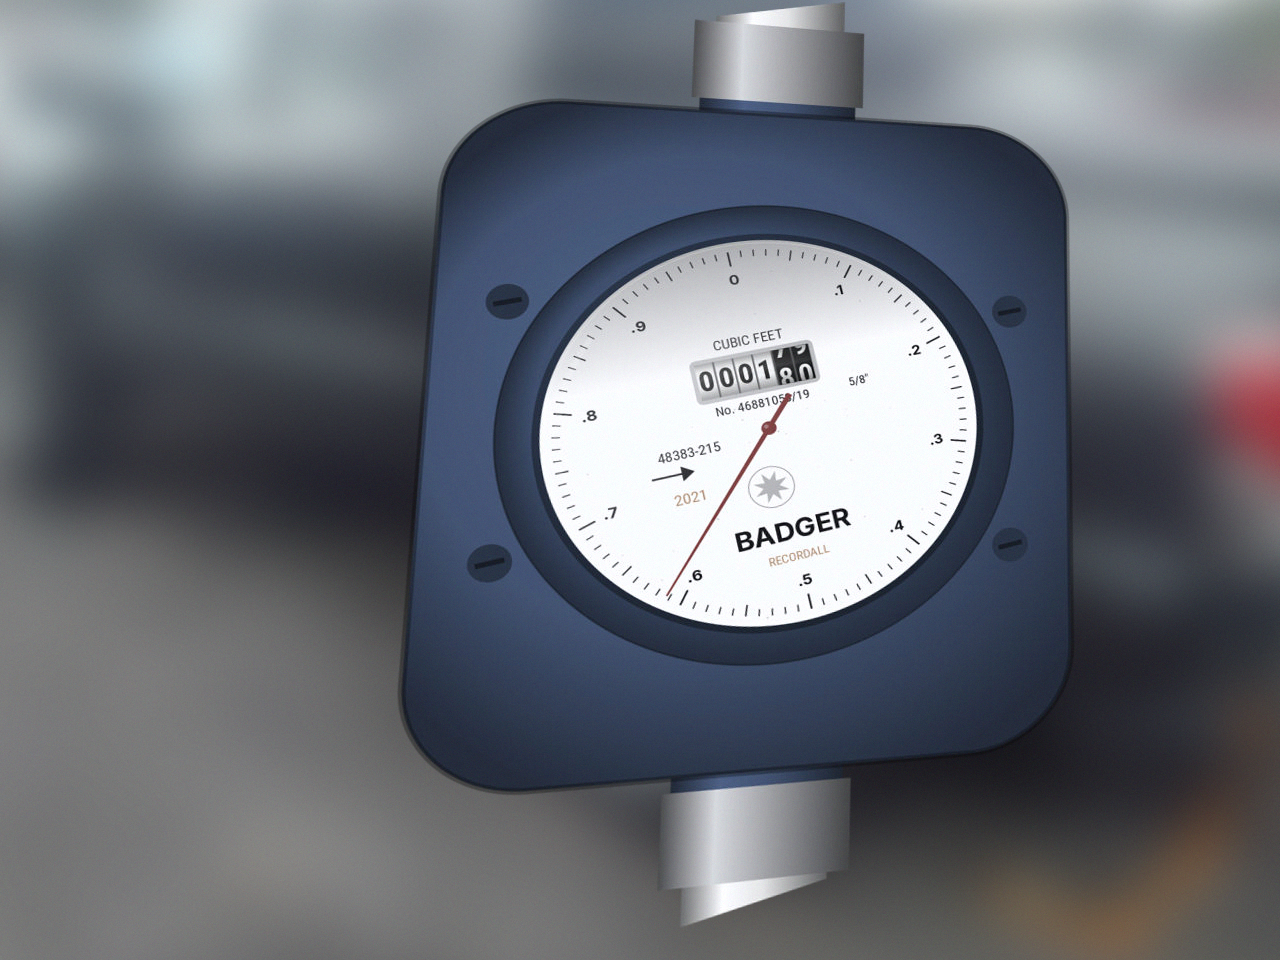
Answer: 179.61; ft³
